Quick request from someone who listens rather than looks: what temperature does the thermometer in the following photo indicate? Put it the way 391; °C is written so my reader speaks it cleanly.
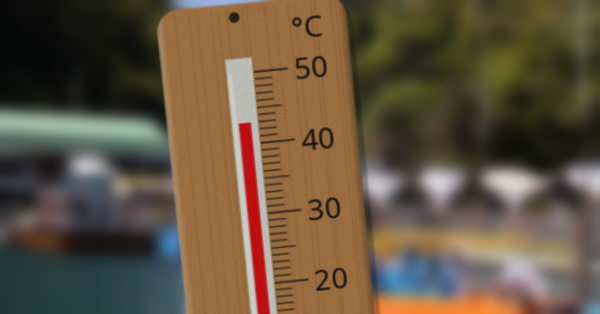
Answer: 43; °C
